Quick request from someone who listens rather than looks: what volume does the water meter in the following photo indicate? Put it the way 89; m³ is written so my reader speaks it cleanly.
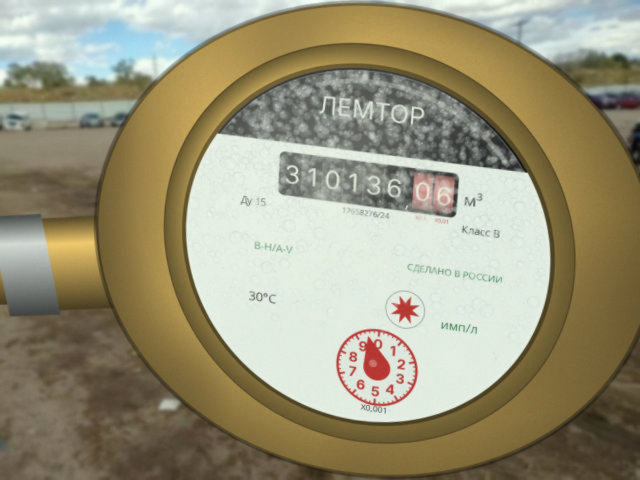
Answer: 310136.059; m³
